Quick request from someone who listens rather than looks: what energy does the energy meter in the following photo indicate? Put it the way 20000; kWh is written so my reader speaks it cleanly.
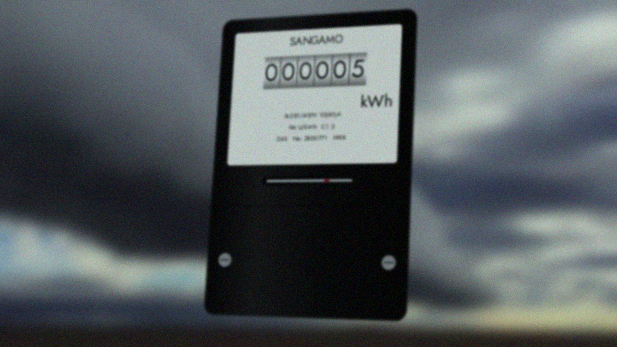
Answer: 5; kWh
